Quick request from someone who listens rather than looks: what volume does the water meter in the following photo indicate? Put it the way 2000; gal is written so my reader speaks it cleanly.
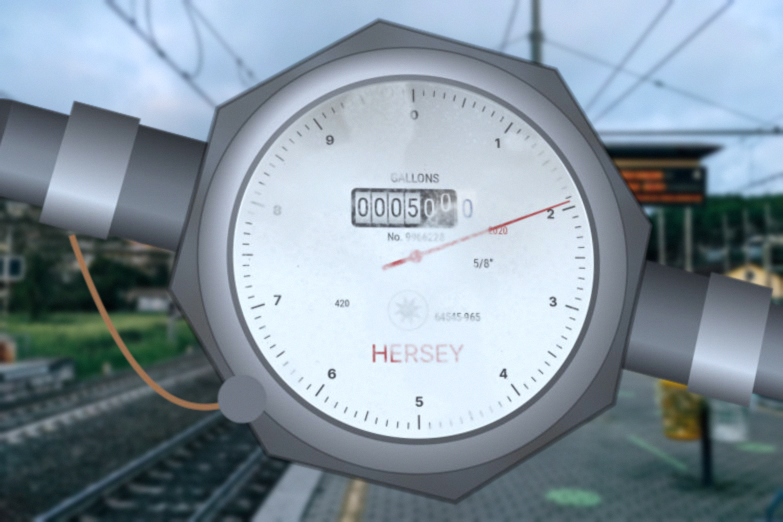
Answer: 5001.9; gal
